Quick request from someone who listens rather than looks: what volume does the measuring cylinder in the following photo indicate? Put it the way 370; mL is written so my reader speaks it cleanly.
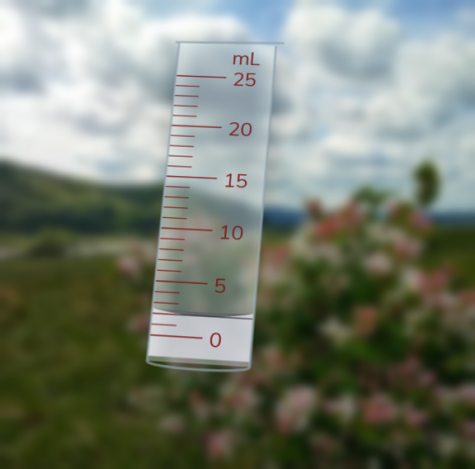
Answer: 2; mL
